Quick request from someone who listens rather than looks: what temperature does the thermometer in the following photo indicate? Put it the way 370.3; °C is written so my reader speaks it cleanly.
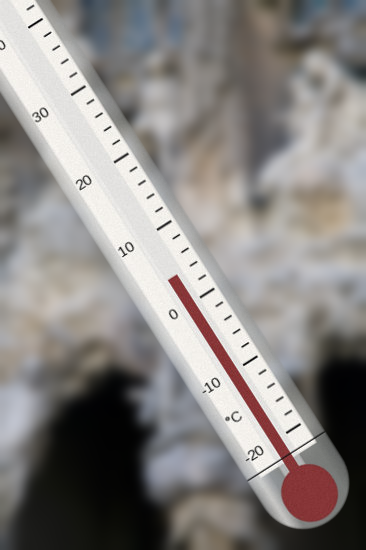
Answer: 4; °C
